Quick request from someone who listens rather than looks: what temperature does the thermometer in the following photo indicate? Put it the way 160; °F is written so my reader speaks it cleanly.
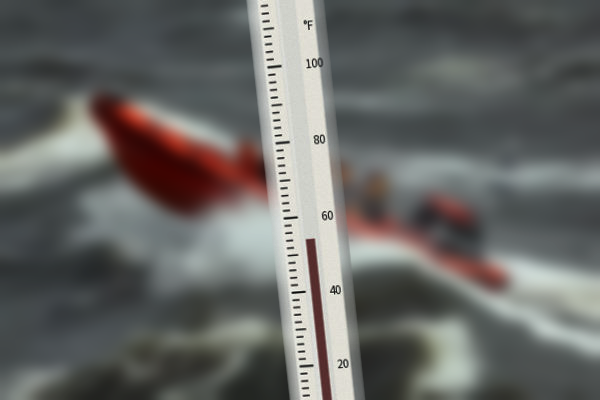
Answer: 54; °F
